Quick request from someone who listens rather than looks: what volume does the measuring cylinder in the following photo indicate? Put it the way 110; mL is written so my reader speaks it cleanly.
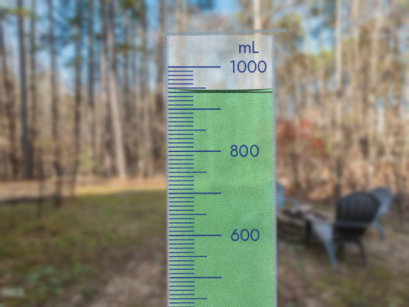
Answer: 940; mL
